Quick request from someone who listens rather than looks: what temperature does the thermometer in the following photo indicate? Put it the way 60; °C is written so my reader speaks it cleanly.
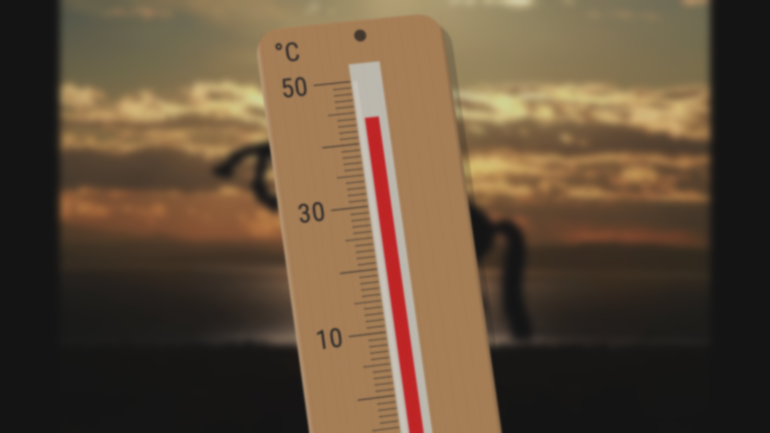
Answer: 44; °C
